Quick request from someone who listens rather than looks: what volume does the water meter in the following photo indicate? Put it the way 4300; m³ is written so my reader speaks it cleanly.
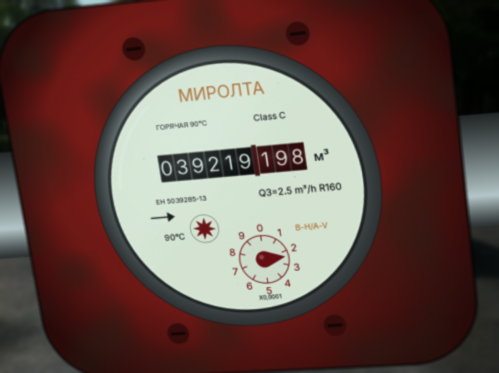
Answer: 39219.1982; m³
